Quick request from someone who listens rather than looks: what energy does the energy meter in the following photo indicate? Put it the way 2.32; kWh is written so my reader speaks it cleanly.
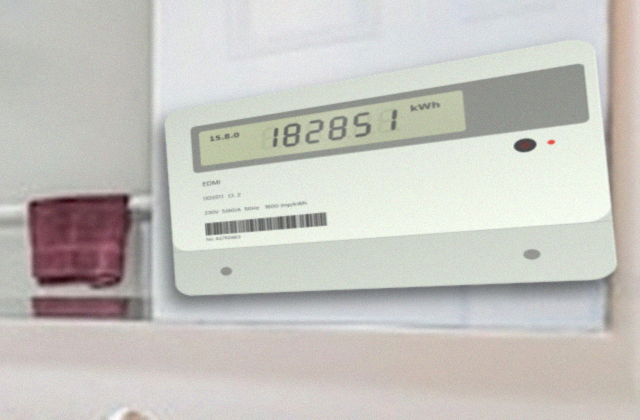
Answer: 182851; kWh
